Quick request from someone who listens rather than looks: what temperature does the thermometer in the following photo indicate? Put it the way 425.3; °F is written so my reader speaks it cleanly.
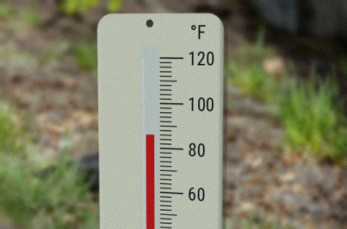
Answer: 86; °F
